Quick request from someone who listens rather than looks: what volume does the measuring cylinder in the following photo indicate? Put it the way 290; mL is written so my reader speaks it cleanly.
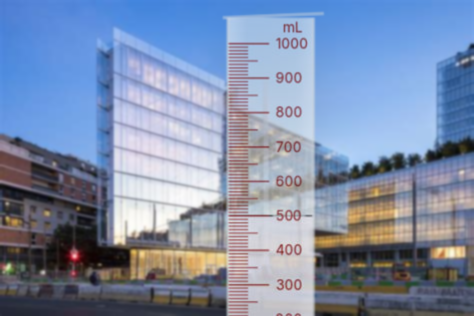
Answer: 500; mL
